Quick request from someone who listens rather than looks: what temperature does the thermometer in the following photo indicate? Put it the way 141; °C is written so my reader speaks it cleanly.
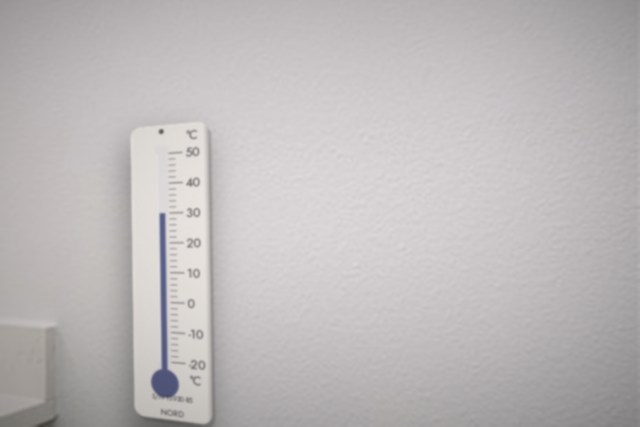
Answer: 30; °C
